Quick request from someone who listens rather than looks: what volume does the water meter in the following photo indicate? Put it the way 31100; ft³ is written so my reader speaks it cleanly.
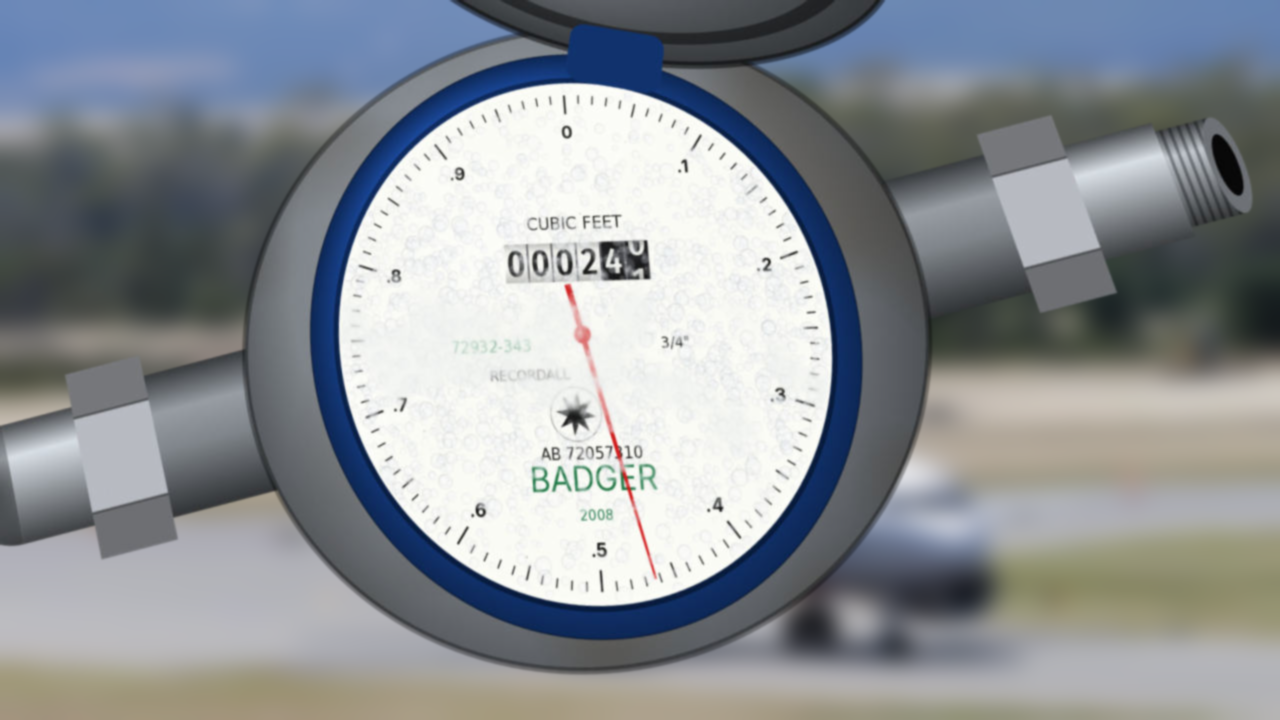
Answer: 240.46; ft³
